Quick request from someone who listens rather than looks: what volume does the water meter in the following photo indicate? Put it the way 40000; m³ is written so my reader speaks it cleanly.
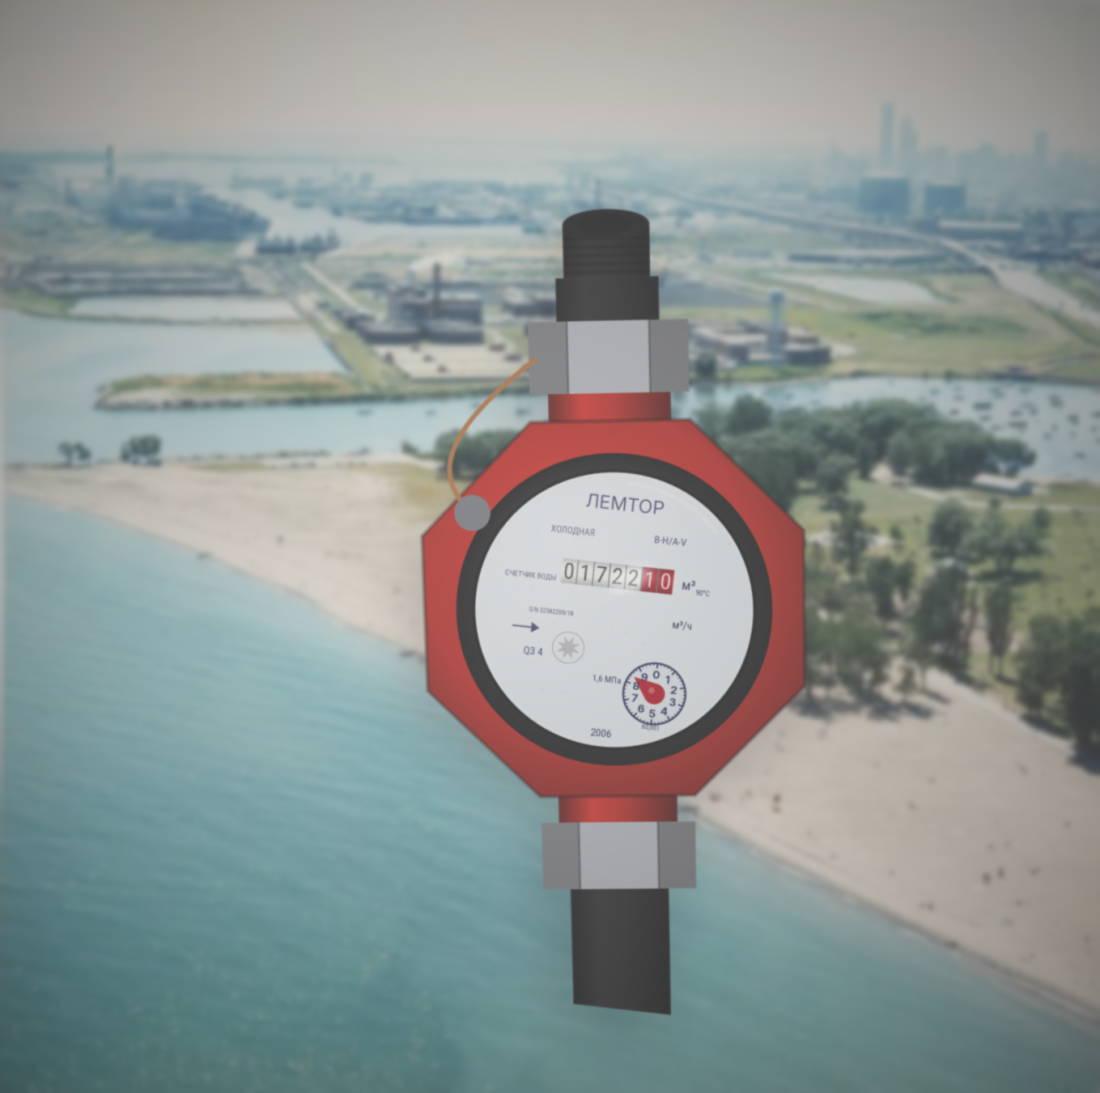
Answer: 1722.108; m³
